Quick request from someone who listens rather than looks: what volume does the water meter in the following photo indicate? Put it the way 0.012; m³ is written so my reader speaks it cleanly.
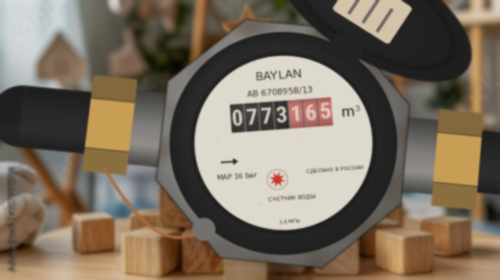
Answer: 773.165; m³
